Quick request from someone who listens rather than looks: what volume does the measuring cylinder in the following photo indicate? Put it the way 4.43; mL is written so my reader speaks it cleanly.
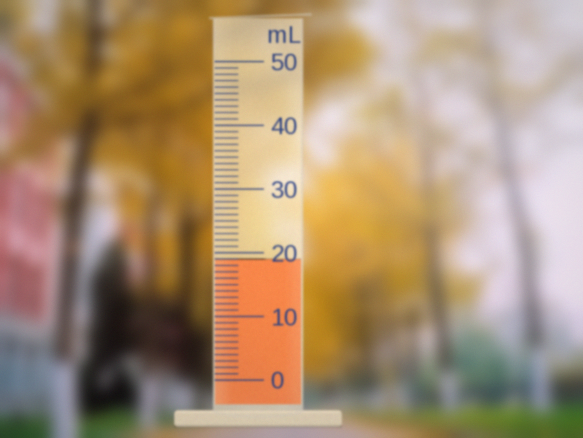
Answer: 19; mL
